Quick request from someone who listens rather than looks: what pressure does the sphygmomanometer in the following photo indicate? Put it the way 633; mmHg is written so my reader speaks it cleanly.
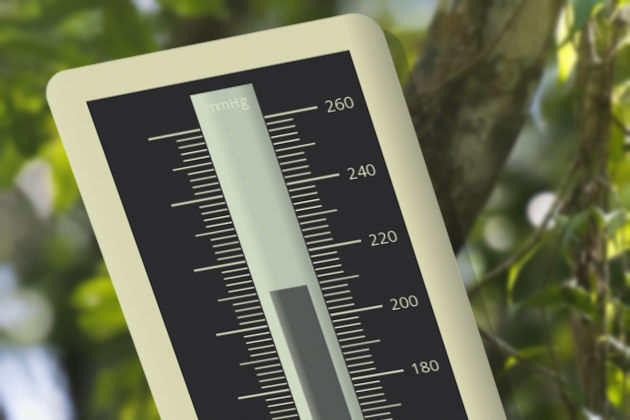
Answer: 210; mmHg
